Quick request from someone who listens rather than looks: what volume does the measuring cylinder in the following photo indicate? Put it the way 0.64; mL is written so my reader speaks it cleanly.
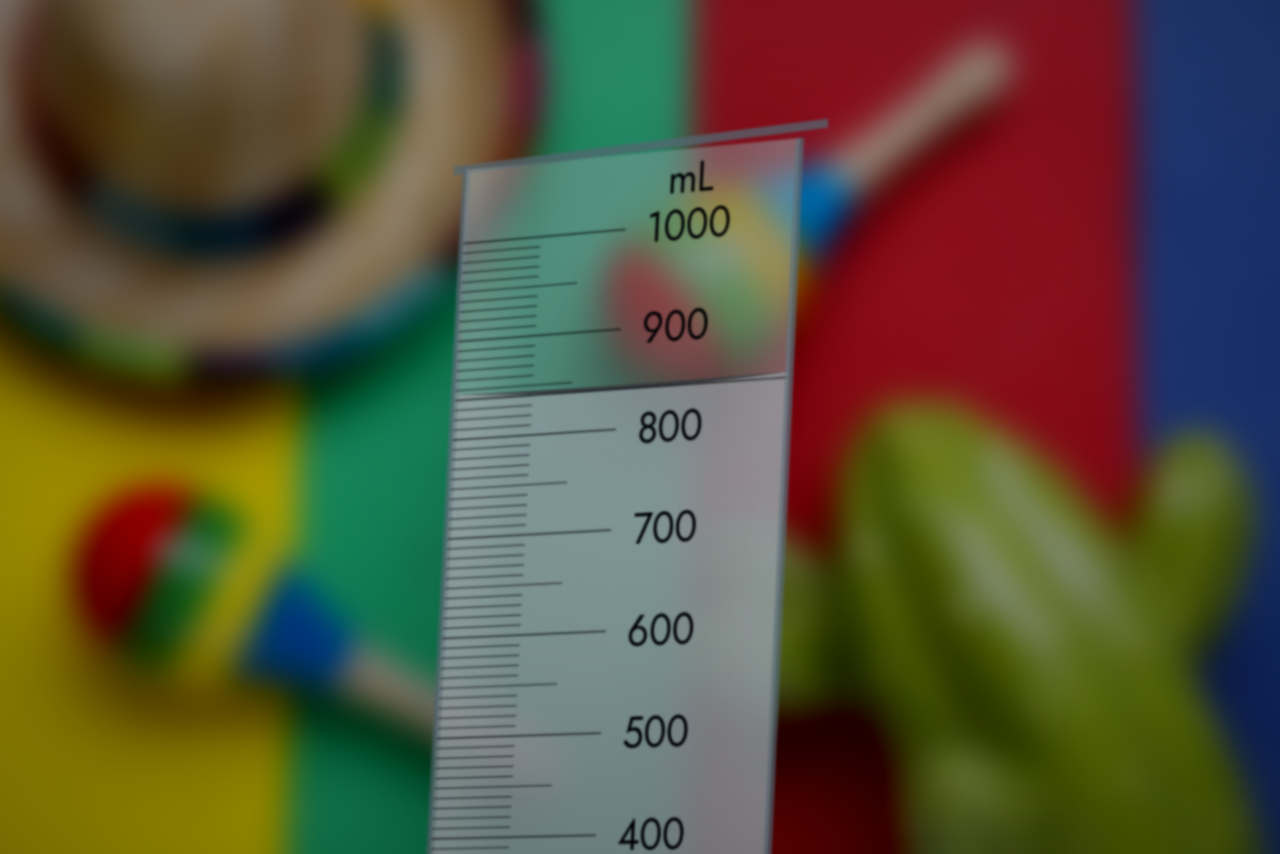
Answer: 840; mL
